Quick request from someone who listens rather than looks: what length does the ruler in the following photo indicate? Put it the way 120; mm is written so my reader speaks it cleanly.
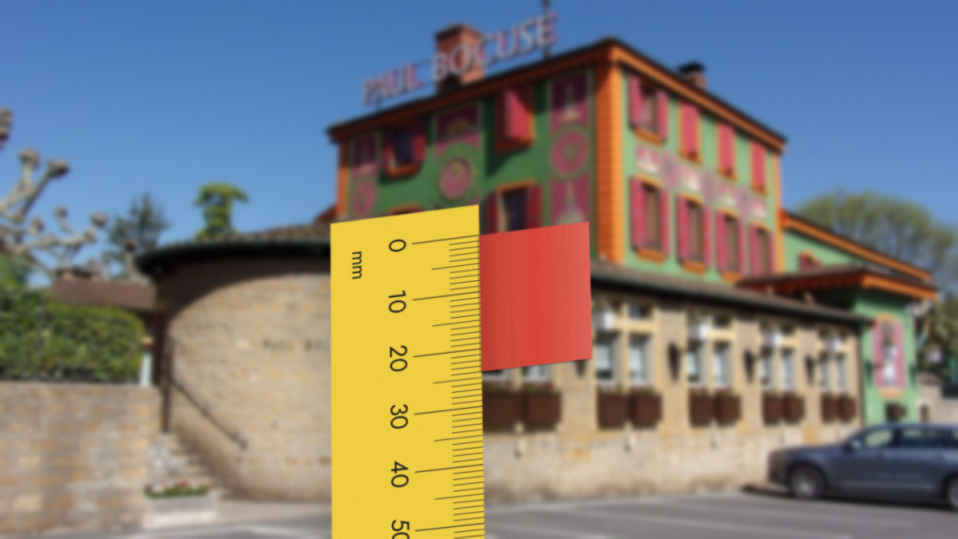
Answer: 24; mm
